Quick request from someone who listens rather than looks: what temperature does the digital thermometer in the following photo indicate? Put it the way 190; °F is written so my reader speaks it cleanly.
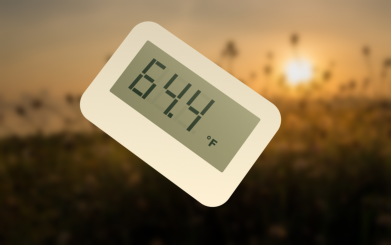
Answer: 64.4; °F
